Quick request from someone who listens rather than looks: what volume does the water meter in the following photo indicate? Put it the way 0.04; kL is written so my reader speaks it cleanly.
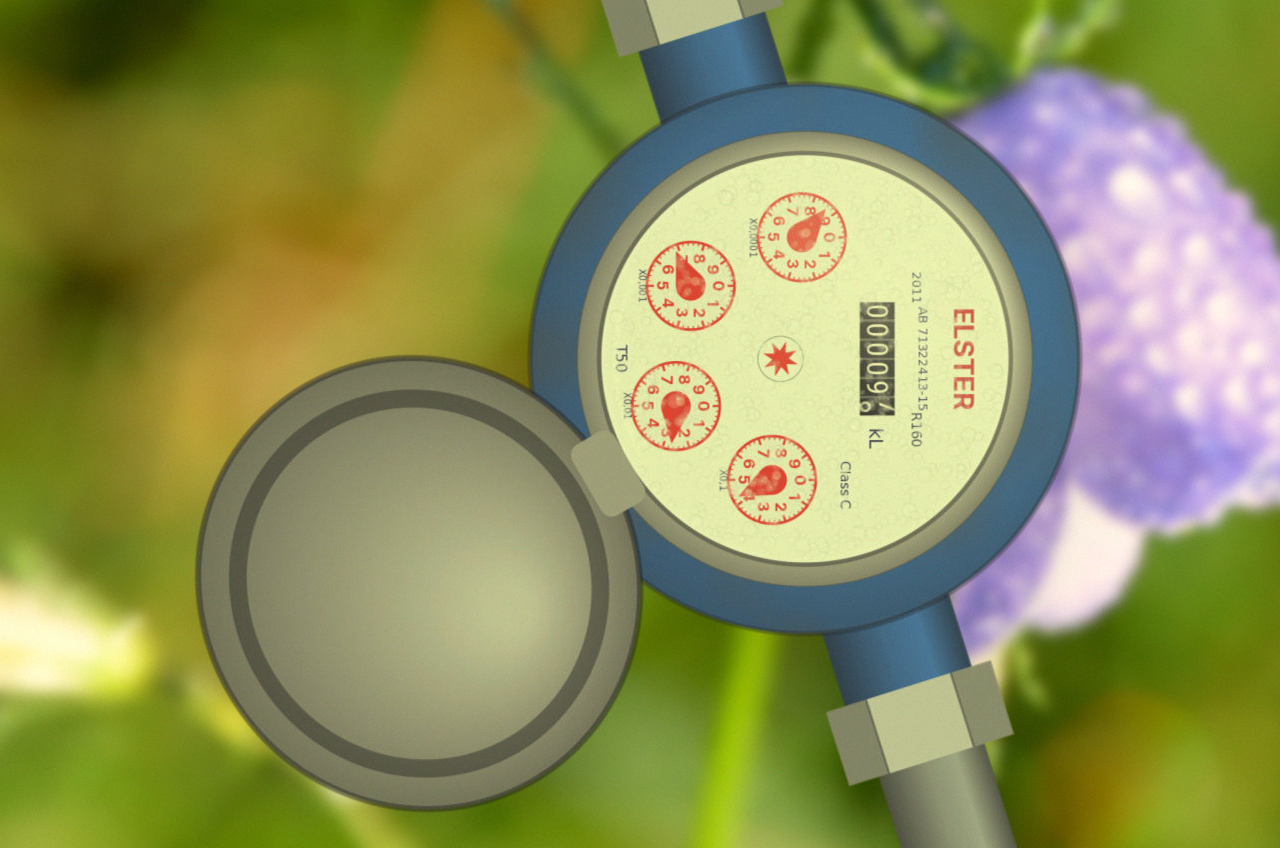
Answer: 97.4268; kL
